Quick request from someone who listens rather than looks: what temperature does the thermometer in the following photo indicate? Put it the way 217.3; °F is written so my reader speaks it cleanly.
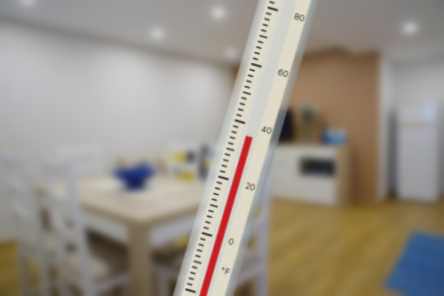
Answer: 36; °F
